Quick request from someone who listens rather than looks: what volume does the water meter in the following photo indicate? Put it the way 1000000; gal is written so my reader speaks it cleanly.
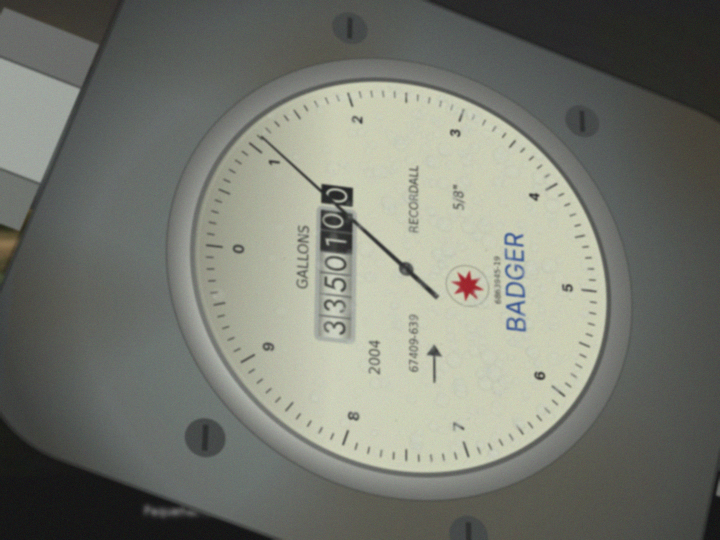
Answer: 3350101.1; gal
